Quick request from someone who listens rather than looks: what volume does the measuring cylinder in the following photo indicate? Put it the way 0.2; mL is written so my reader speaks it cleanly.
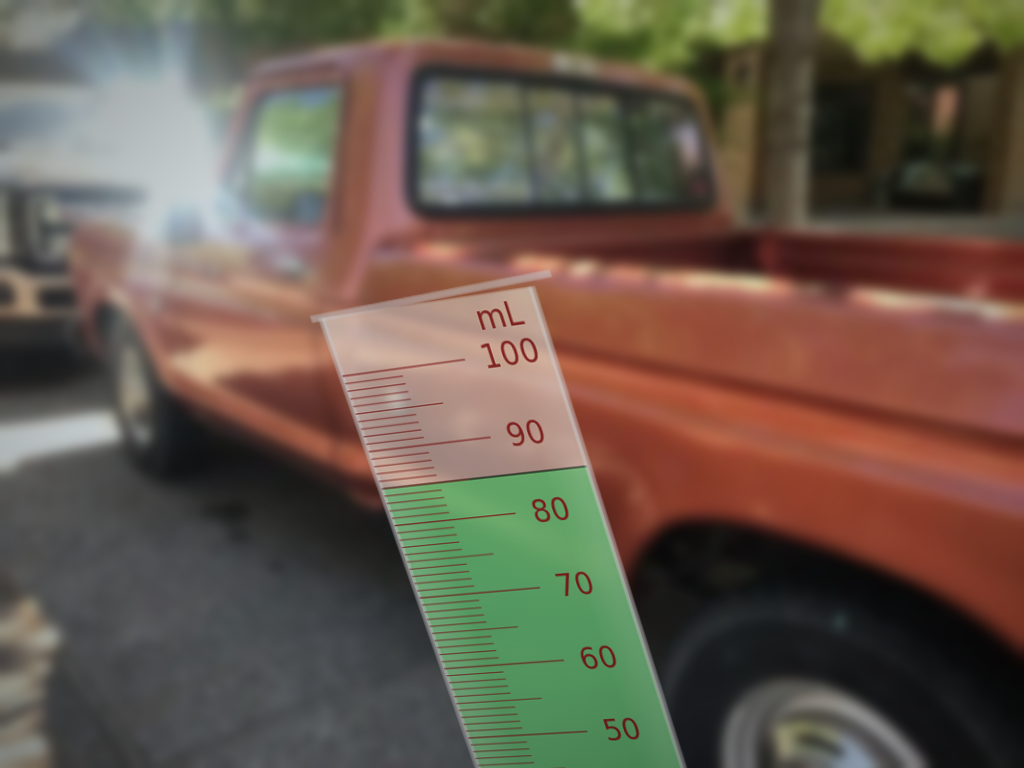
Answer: 85; mL
